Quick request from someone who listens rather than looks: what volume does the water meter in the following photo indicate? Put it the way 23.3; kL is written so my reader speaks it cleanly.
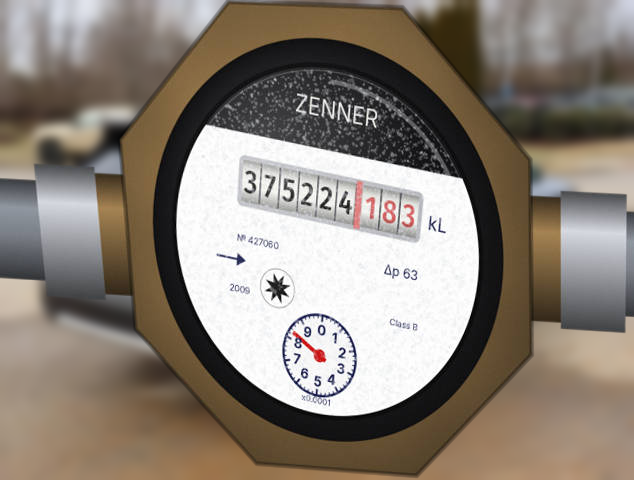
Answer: 375224.1838; kL
